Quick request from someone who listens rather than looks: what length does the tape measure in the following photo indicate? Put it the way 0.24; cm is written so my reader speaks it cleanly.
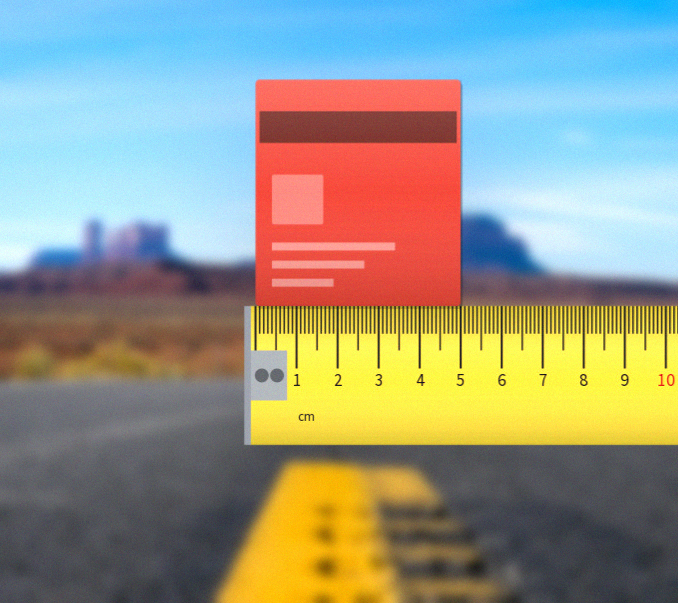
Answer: 5; cm
